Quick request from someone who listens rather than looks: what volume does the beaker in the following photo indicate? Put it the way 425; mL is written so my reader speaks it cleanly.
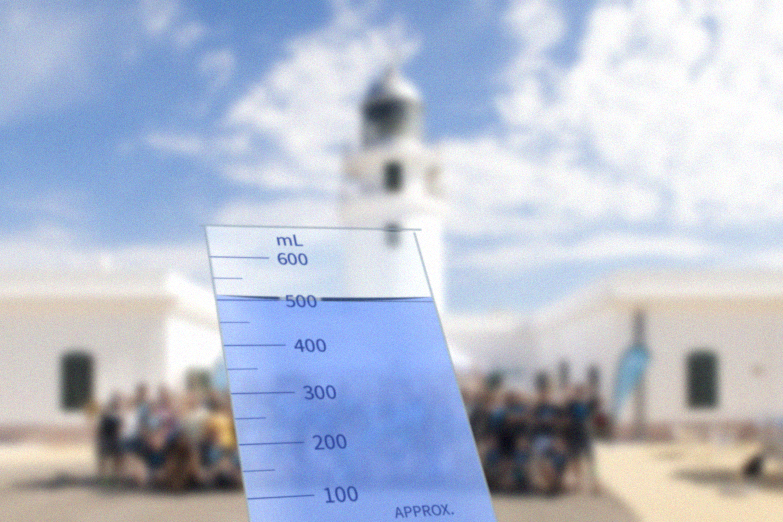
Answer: 500; mL
